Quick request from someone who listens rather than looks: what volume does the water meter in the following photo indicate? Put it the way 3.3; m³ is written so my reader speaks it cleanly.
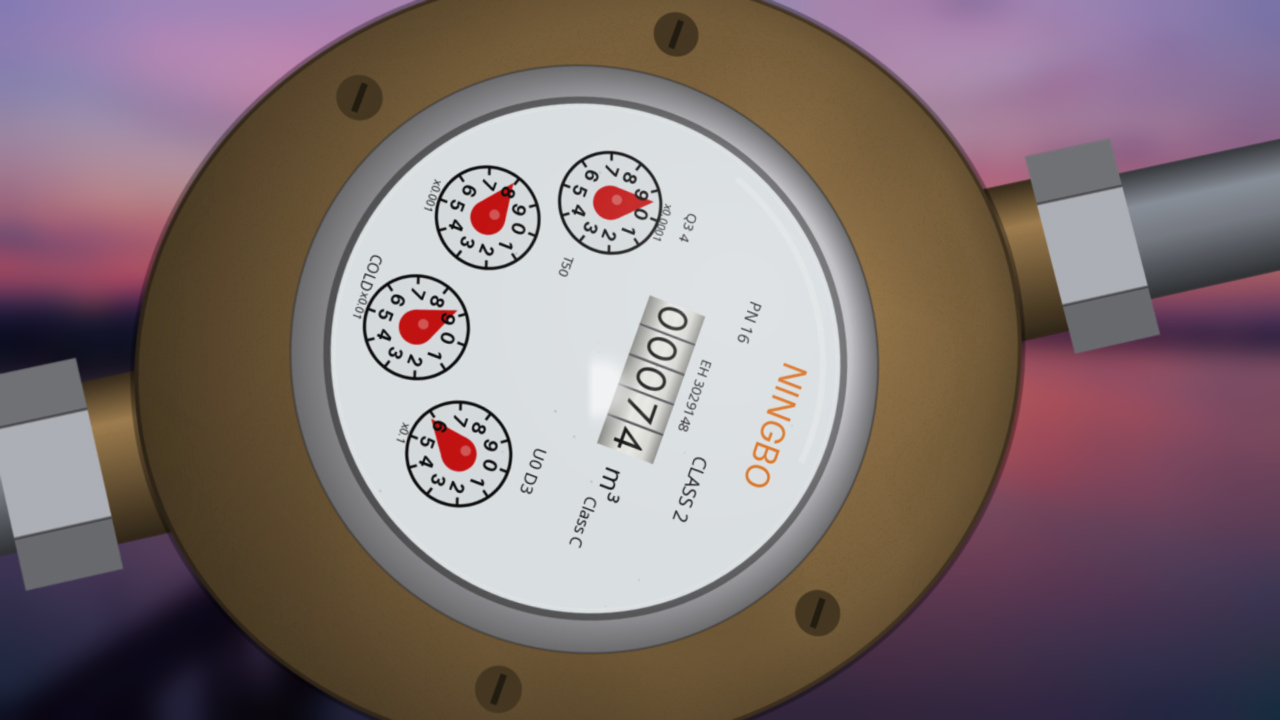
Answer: 74.5879; m³
